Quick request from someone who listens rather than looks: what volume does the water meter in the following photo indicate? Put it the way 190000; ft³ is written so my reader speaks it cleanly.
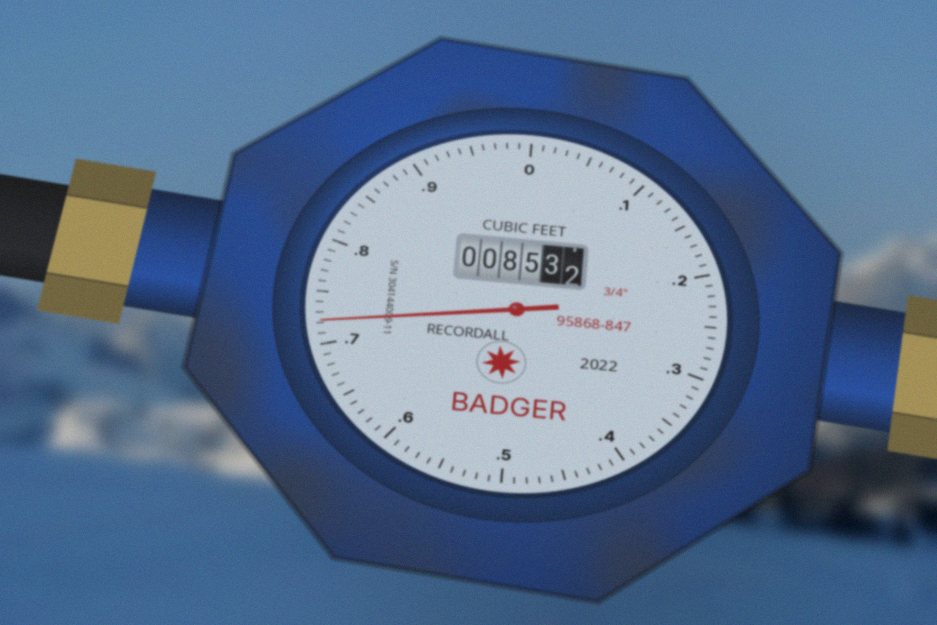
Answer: 8531.72; ft³
